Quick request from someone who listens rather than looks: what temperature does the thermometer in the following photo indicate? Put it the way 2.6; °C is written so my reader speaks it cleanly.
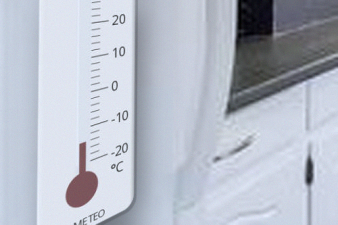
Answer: -14; °C
